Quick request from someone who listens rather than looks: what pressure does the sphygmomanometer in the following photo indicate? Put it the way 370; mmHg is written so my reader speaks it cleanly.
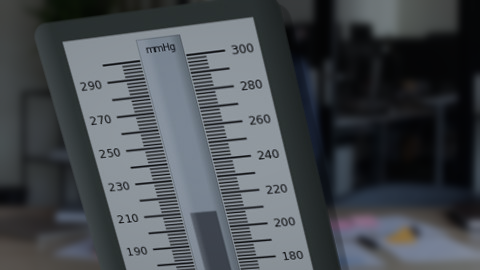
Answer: 210; mmHg
